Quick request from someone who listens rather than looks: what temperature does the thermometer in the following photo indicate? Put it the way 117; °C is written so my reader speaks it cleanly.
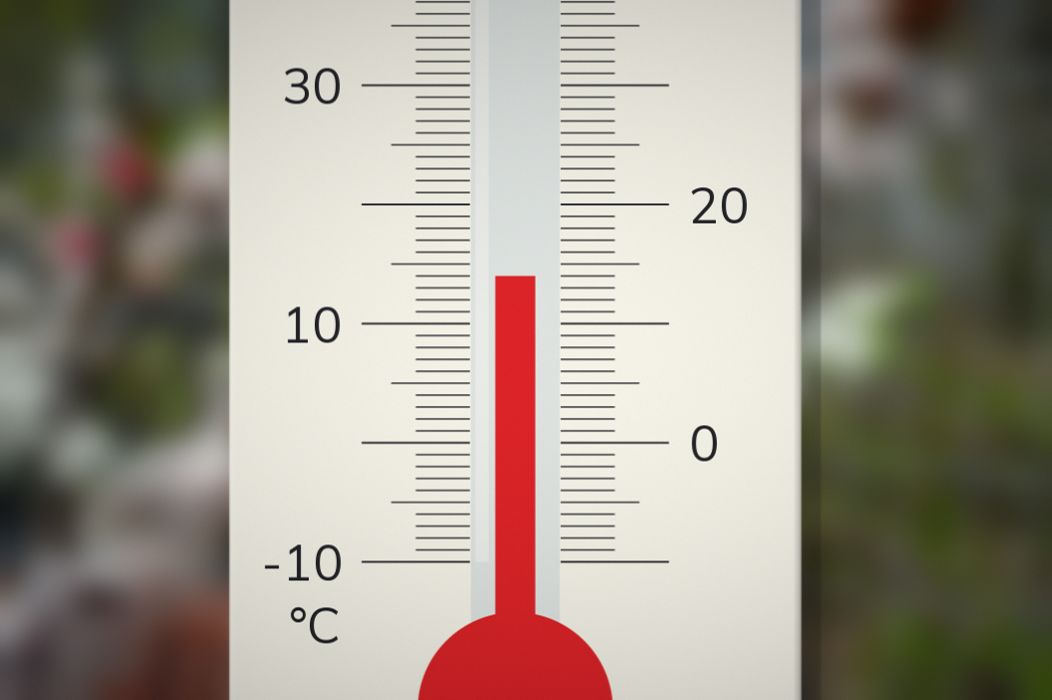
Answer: 14; °C
